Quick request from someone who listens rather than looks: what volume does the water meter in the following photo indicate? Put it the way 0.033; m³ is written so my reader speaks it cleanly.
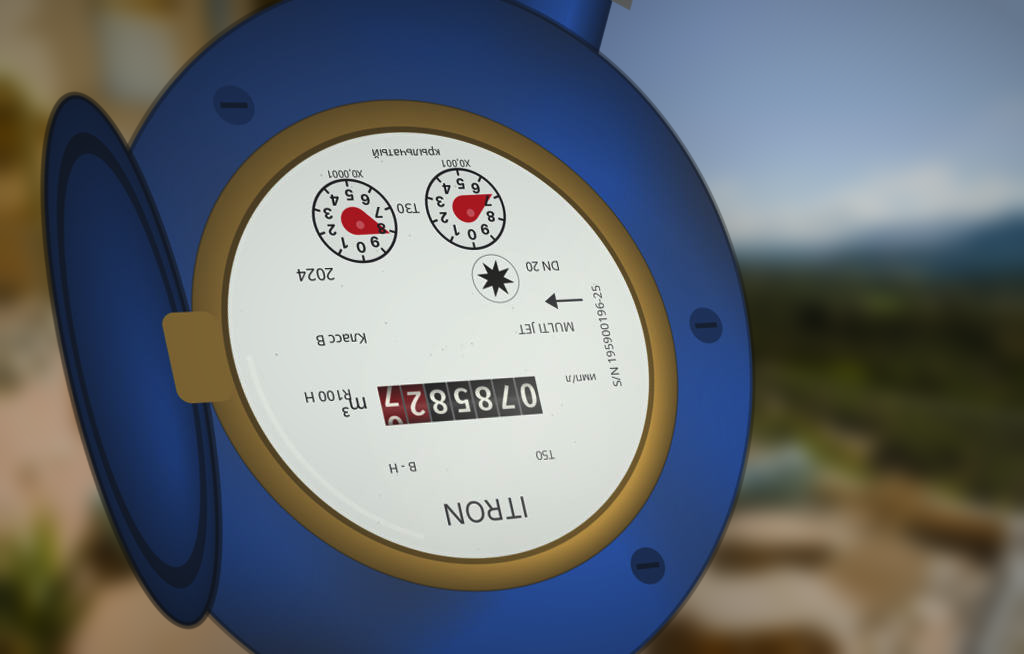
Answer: 7858.2668; m³
